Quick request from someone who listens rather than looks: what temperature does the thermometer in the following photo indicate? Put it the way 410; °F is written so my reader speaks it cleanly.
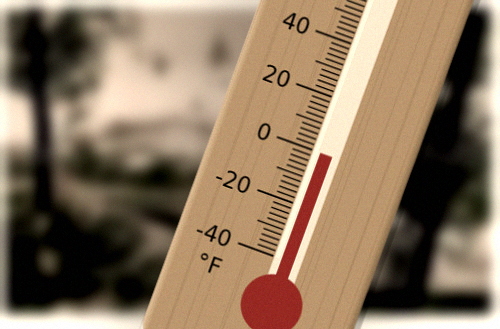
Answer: 0; °F
